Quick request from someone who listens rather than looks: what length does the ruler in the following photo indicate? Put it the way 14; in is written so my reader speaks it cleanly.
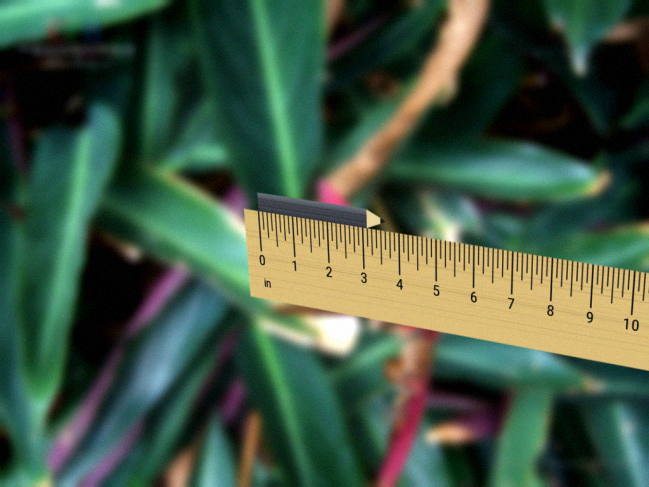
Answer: 3.625; in
